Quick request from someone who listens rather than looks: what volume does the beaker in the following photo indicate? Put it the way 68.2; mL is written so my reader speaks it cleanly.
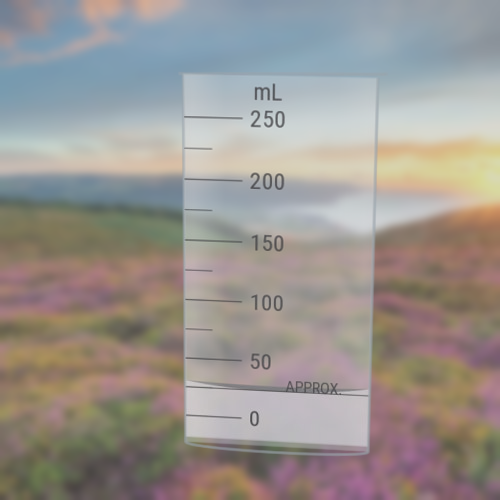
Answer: 25; mL
